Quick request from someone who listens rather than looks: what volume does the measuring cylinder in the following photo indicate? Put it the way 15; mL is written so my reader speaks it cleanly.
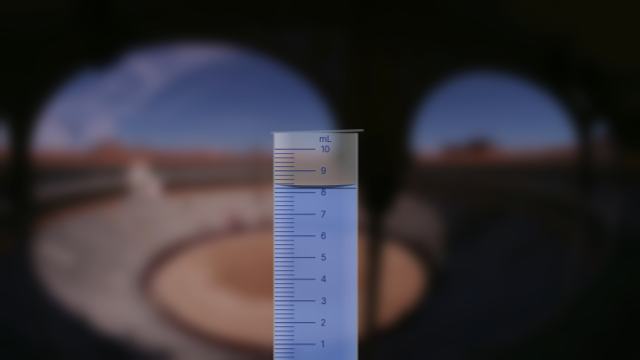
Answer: 8.2; mL
